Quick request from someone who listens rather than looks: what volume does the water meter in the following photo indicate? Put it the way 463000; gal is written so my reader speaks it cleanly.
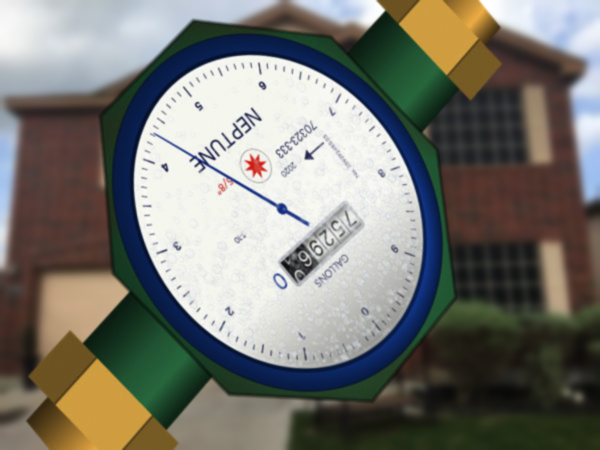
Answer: 7529604.3; gal
